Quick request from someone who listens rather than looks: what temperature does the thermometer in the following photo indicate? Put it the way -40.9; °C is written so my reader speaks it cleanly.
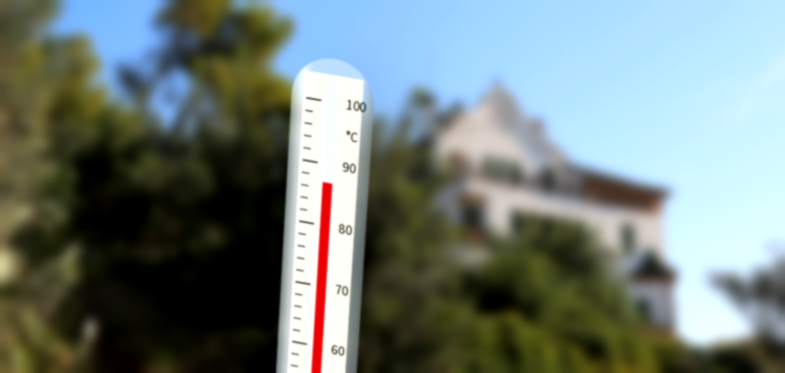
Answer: 87; °C
